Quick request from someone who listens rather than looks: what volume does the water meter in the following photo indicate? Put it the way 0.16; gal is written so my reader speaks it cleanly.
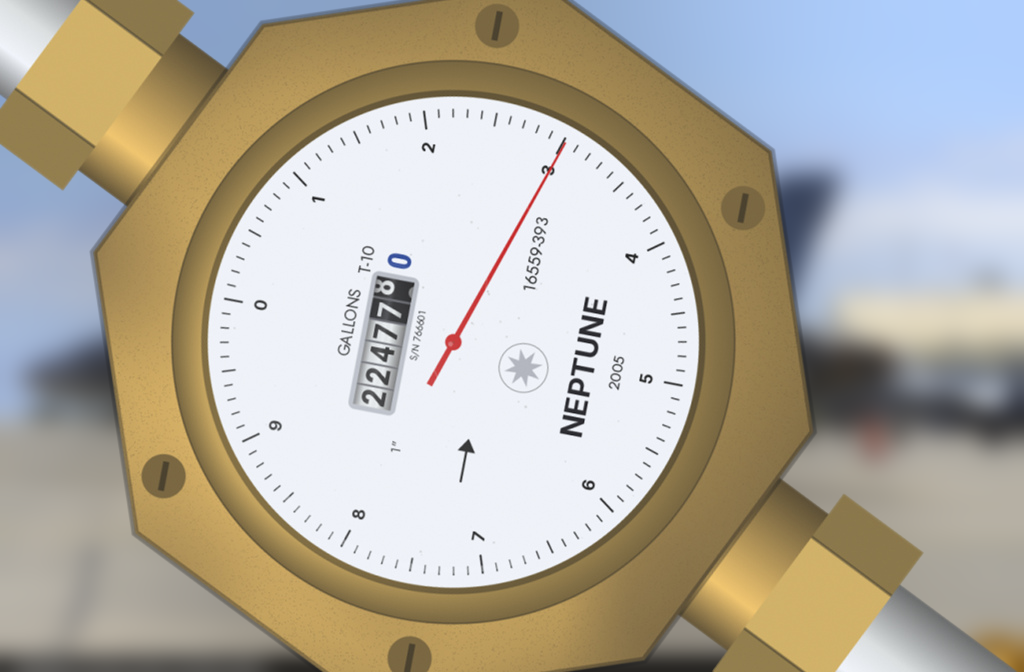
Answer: 2247783.0; gal
